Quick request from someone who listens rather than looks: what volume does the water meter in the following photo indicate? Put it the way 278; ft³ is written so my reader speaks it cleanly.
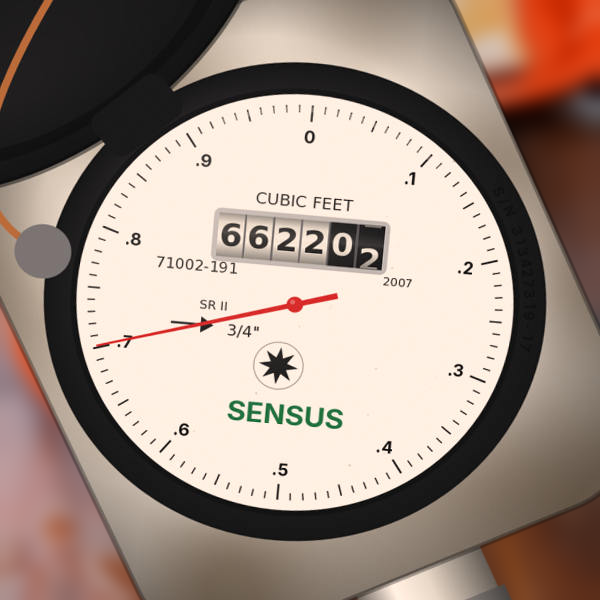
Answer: 662201.70; ft³
